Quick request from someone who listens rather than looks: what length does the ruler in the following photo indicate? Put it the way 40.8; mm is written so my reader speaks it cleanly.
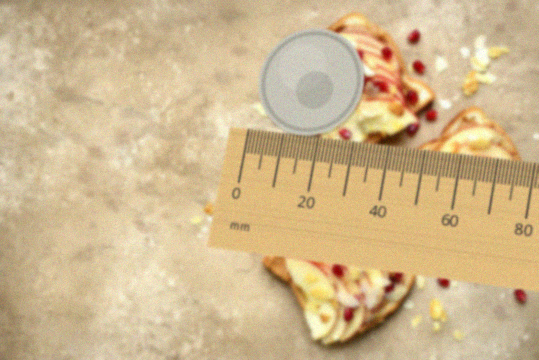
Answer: 30; mm
